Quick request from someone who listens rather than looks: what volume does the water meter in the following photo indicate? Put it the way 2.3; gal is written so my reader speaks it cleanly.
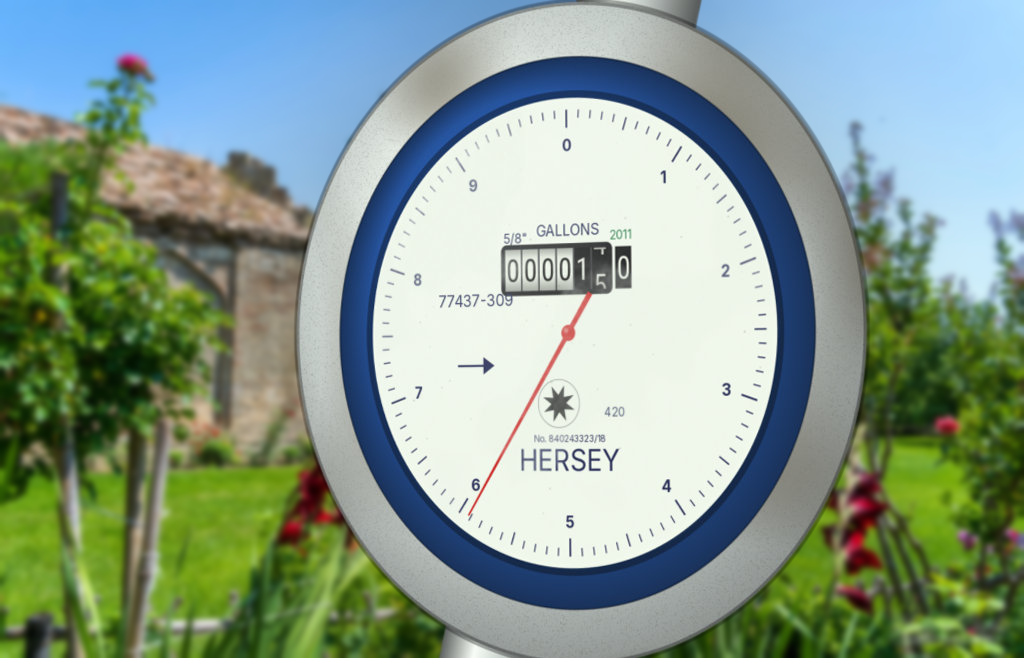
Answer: 145.9; gal
